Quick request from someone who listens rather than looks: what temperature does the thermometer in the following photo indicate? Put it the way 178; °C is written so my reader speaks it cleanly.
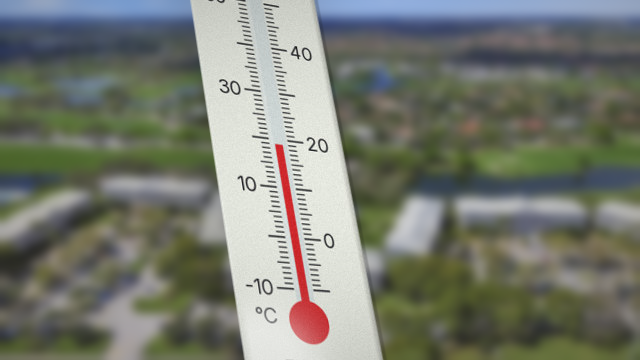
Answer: 19; °C
